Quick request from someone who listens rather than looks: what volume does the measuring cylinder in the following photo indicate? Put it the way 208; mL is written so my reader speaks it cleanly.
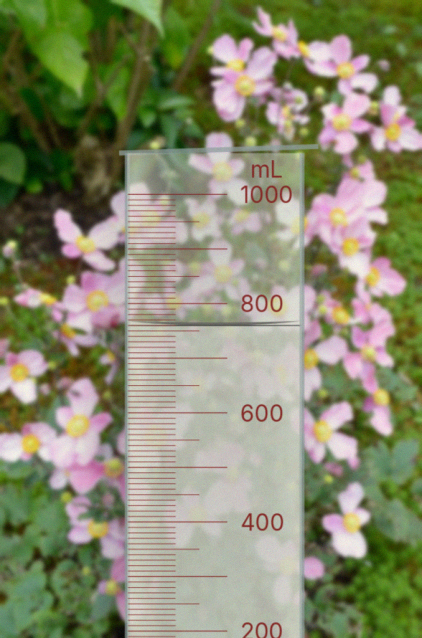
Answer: 760; mL
